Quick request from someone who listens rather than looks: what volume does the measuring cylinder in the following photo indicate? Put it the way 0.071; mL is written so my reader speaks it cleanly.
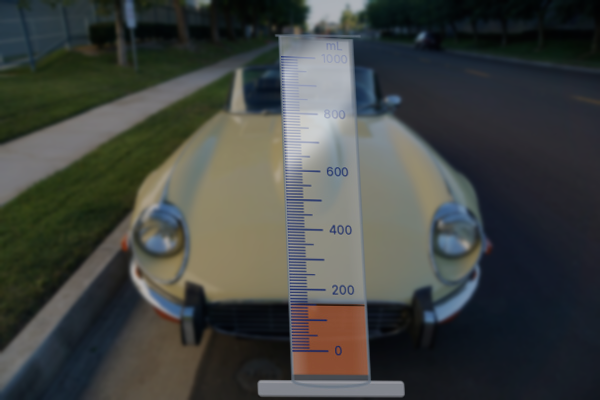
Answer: 150; mL
